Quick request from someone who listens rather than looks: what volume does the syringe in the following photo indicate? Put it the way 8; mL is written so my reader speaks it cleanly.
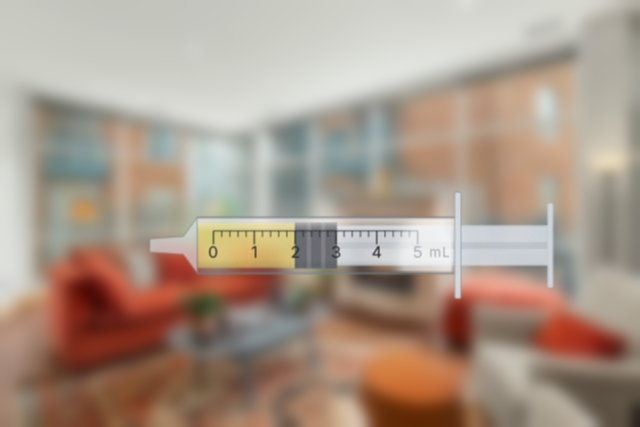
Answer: 2; mL
